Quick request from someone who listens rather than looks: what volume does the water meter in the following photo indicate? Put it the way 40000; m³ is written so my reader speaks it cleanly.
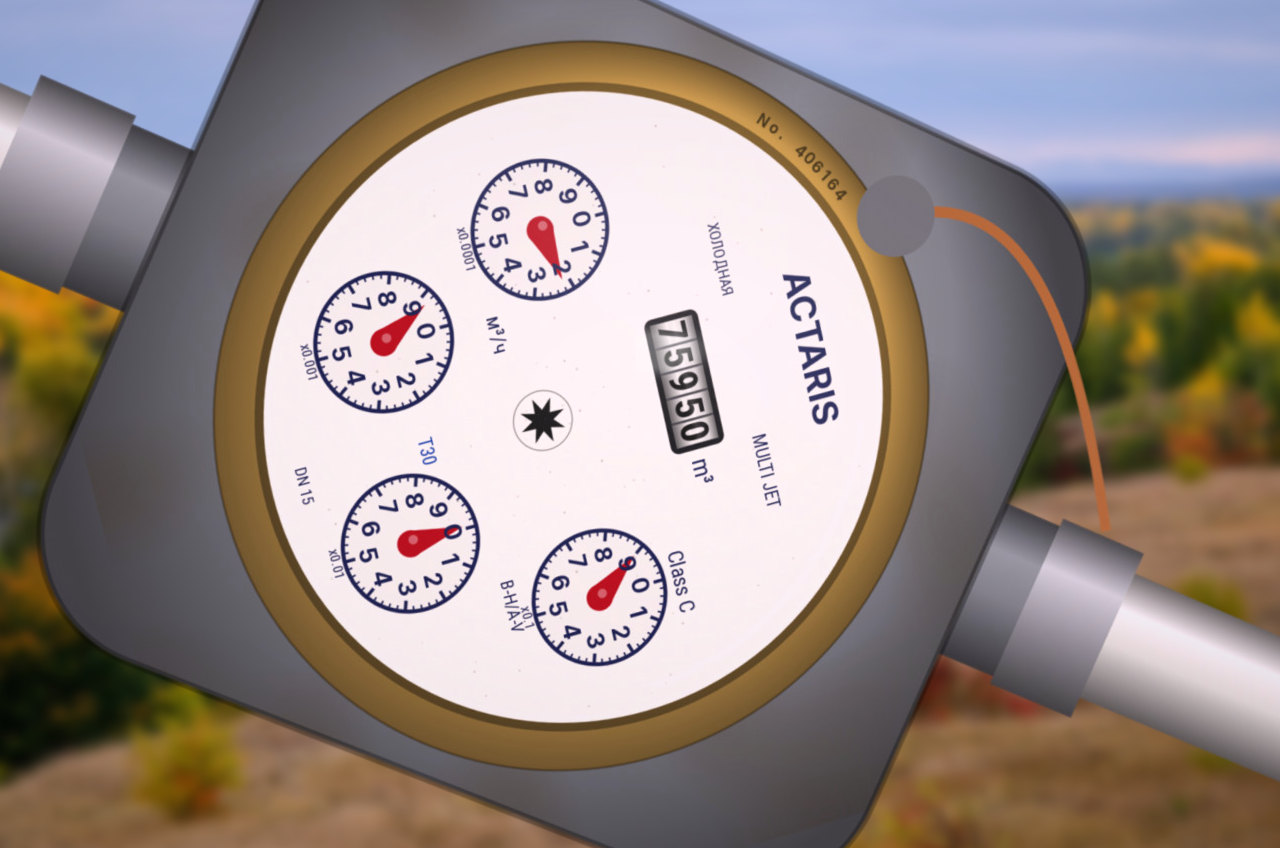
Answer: 75950.8992; m³
